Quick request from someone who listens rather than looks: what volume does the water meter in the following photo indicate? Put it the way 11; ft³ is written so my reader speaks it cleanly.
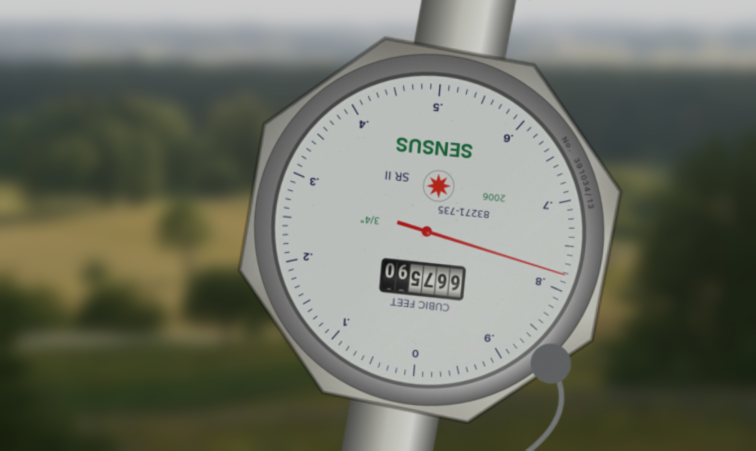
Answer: 667589.78; ft³
